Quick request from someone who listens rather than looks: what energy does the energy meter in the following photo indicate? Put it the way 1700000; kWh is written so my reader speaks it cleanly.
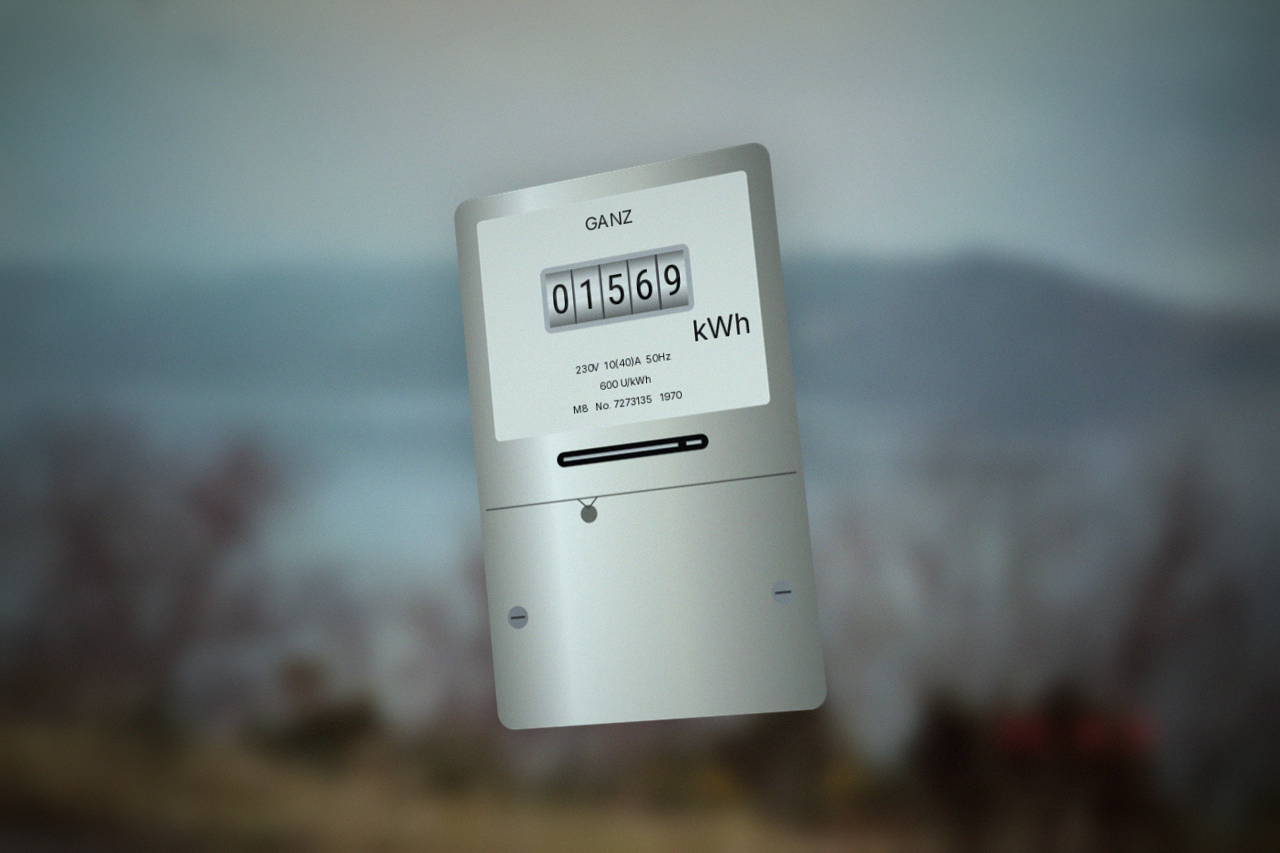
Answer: 1569; kWh
